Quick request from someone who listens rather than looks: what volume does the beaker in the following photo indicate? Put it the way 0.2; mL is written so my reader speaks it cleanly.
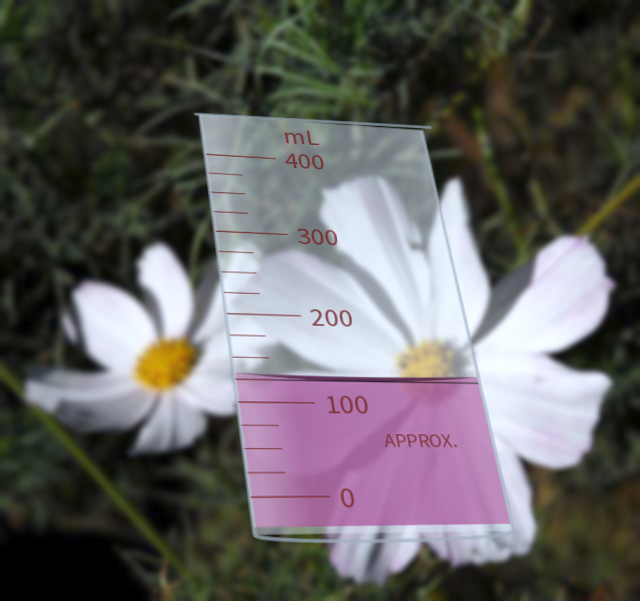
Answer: 125; mL
